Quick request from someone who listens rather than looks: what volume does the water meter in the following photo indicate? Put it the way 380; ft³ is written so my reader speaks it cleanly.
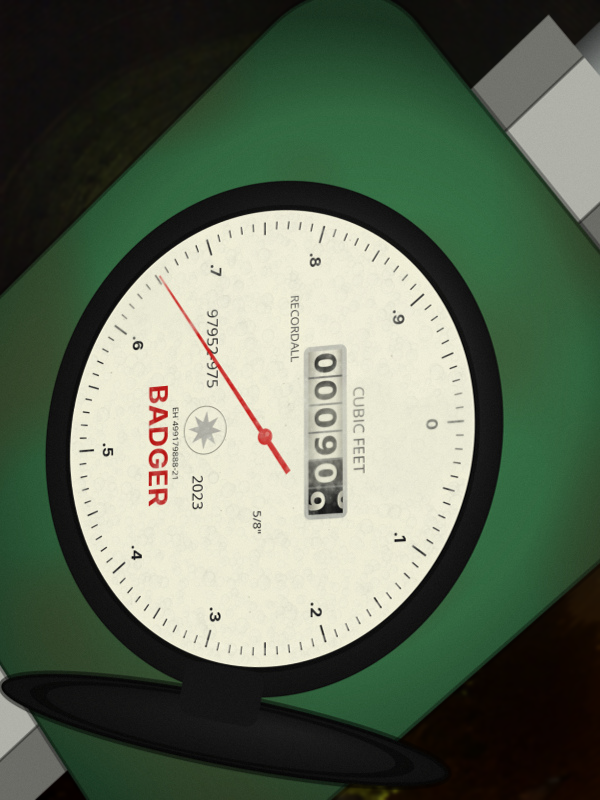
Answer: 908.65; ft³
